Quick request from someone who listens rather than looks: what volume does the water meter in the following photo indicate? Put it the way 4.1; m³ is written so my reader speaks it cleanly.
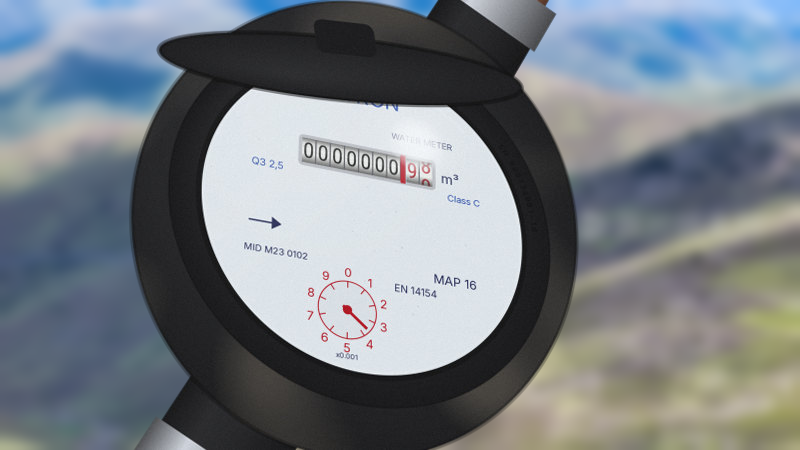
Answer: 0.983; m³
